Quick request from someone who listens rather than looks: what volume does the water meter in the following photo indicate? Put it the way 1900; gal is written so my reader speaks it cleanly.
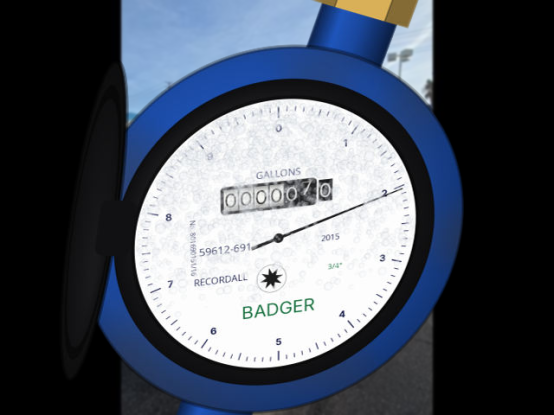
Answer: 72.0; gal
